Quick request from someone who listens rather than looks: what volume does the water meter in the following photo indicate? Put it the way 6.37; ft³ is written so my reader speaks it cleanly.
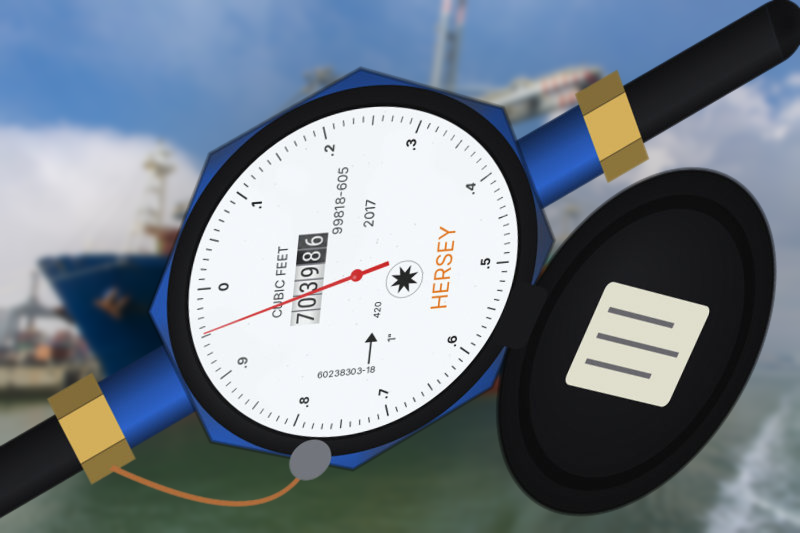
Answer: 703985.95; ft³
